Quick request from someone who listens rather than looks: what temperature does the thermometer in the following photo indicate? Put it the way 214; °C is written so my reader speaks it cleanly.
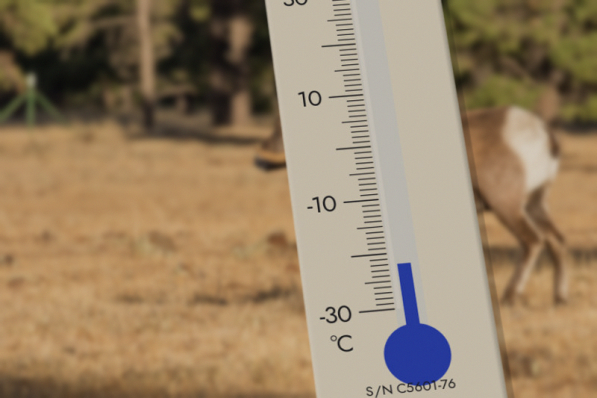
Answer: -22; °C
